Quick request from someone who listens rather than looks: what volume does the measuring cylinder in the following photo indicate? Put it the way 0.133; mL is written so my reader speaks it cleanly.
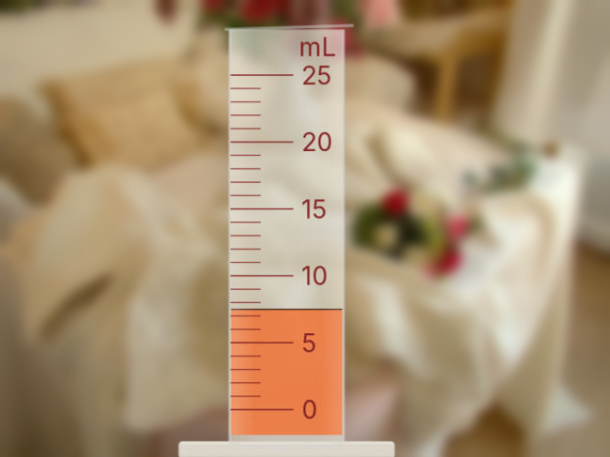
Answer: 7.5; mL
